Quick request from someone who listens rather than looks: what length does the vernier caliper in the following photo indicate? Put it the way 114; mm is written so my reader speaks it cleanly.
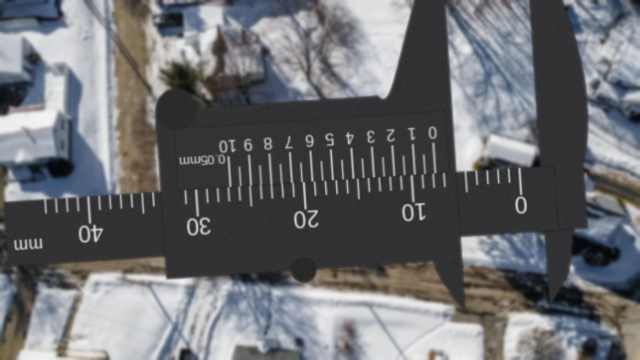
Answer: 7.8; mm
